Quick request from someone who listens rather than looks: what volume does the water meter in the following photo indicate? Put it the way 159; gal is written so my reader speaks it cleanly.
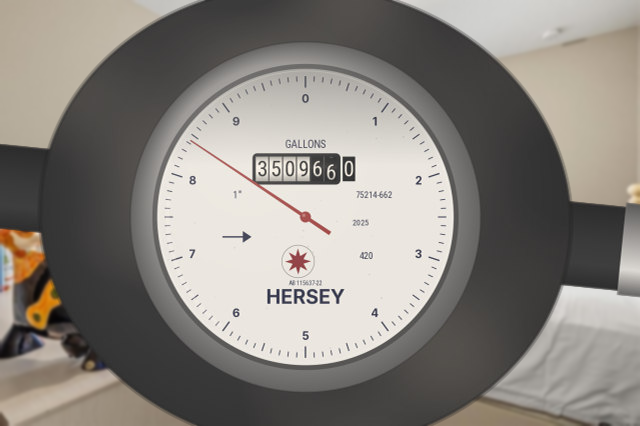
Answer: 3509658.4; gal
